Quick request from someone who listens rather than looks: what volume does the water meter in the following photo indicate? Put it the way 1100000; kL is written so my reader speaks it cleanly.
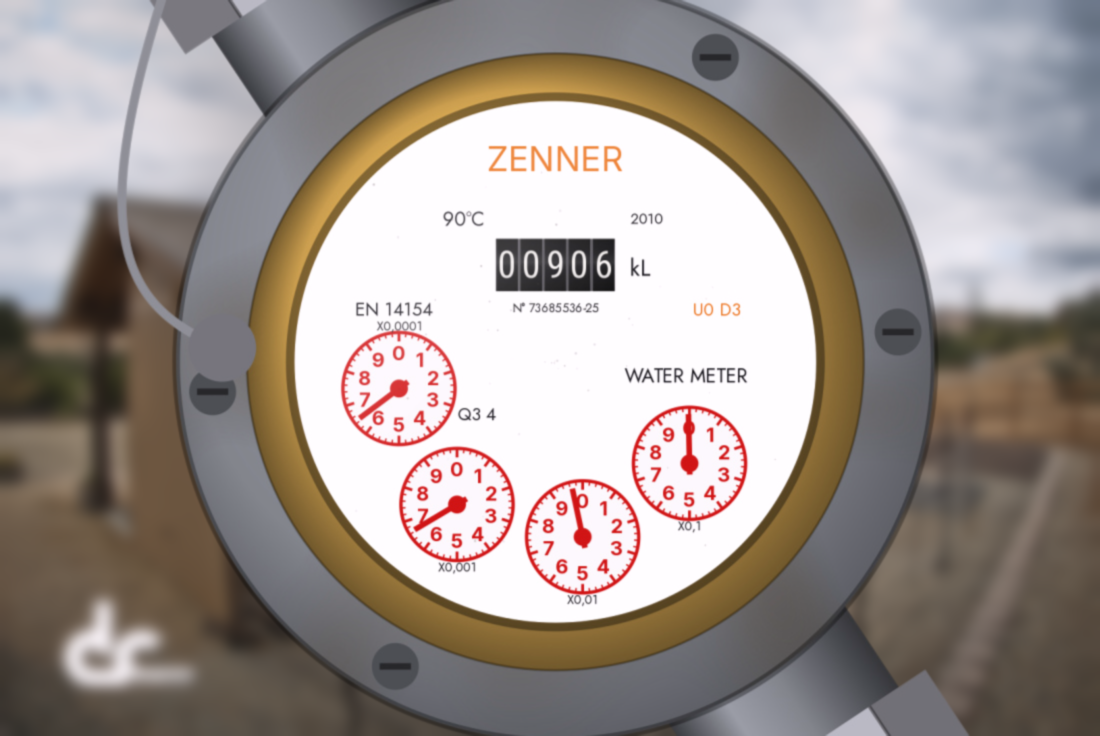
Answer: 905.9966; kL
